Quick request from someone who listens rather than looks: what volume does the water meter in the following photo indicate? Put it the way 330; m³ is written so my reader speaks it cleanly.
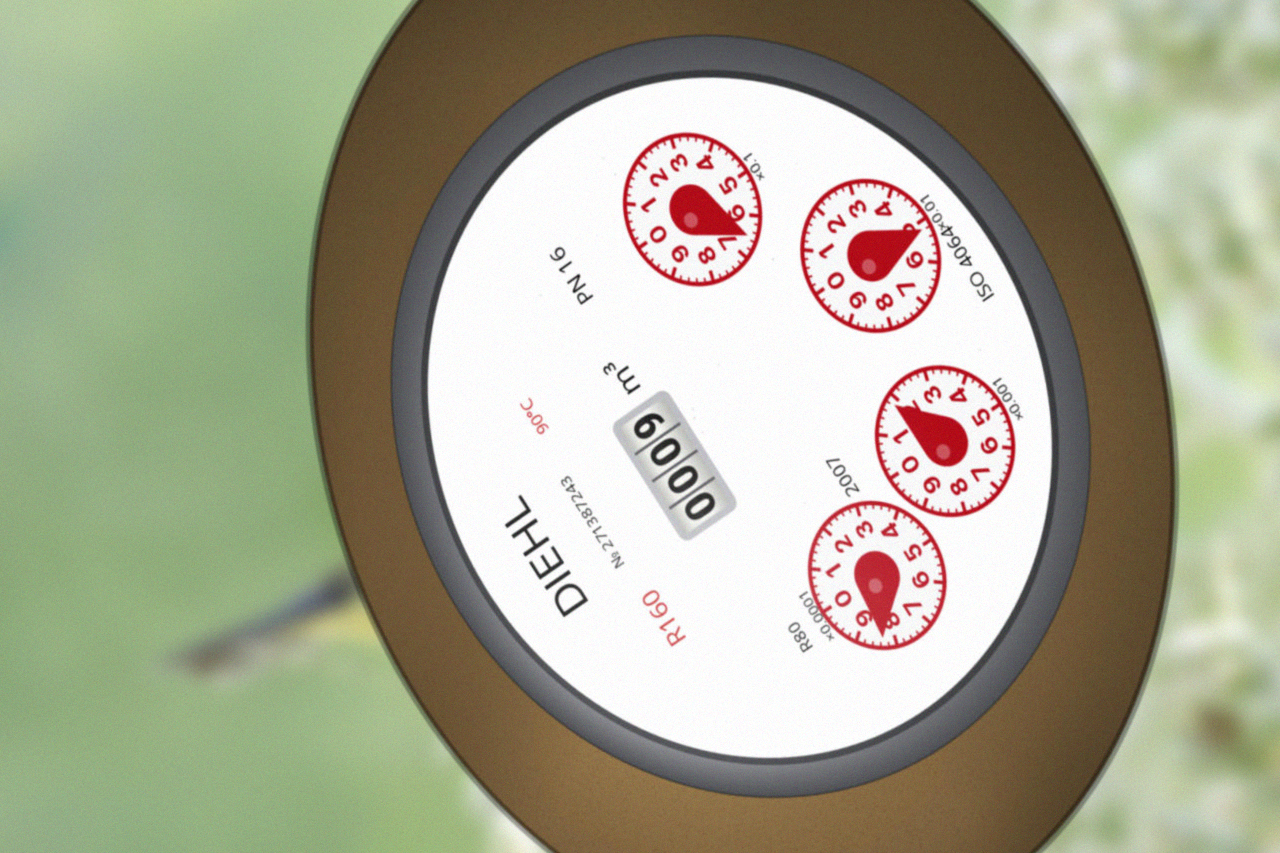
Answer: 9.6518; m³
